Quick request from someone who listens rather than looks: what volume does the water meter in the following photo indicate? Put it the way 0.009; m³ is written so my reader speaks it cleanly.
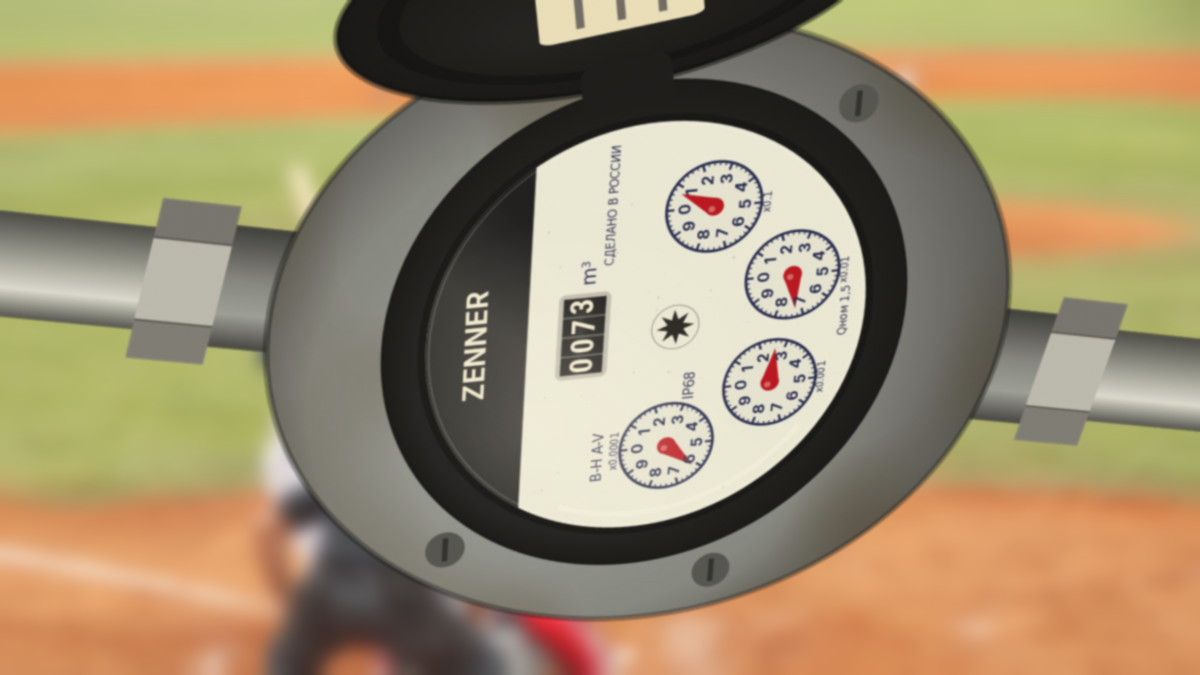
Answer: 73.0726; m³
